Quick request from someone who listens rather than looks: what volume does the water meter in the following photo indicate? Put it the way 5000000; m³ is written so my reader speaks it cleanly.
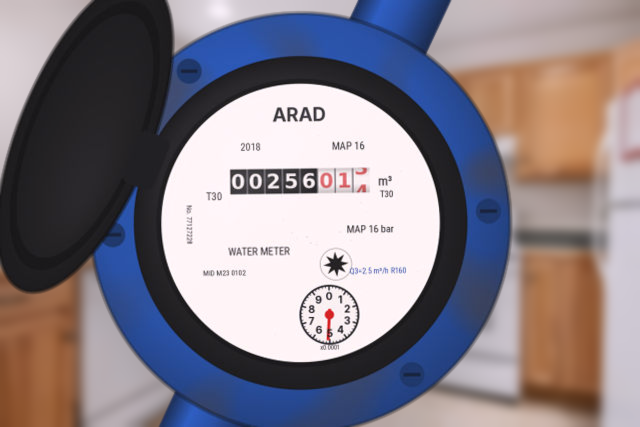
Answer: 256.0135; m³
